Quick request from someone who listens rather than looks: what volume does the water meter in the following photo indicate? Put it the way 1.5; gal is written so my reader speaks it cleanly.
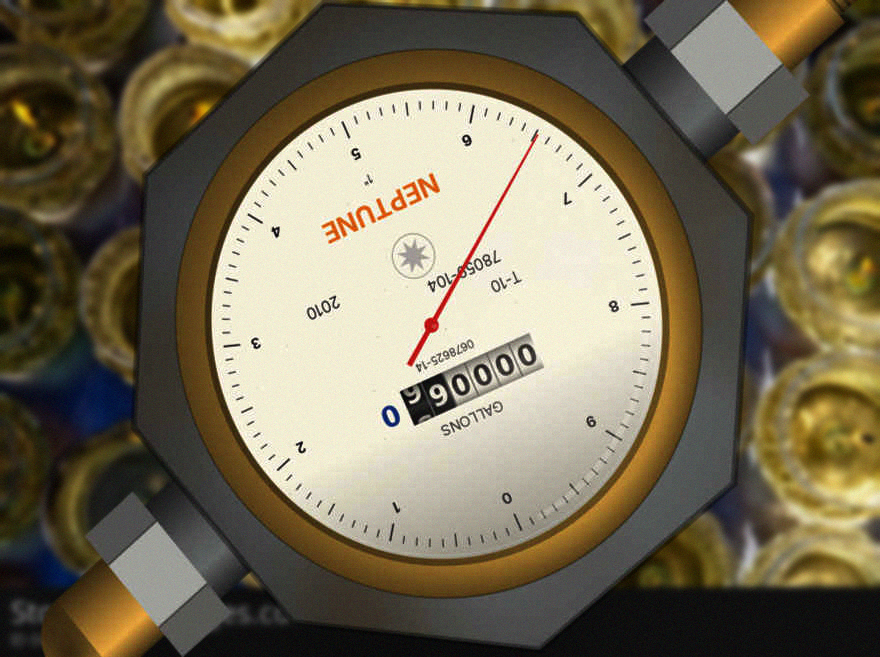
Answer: 656.5; gal
